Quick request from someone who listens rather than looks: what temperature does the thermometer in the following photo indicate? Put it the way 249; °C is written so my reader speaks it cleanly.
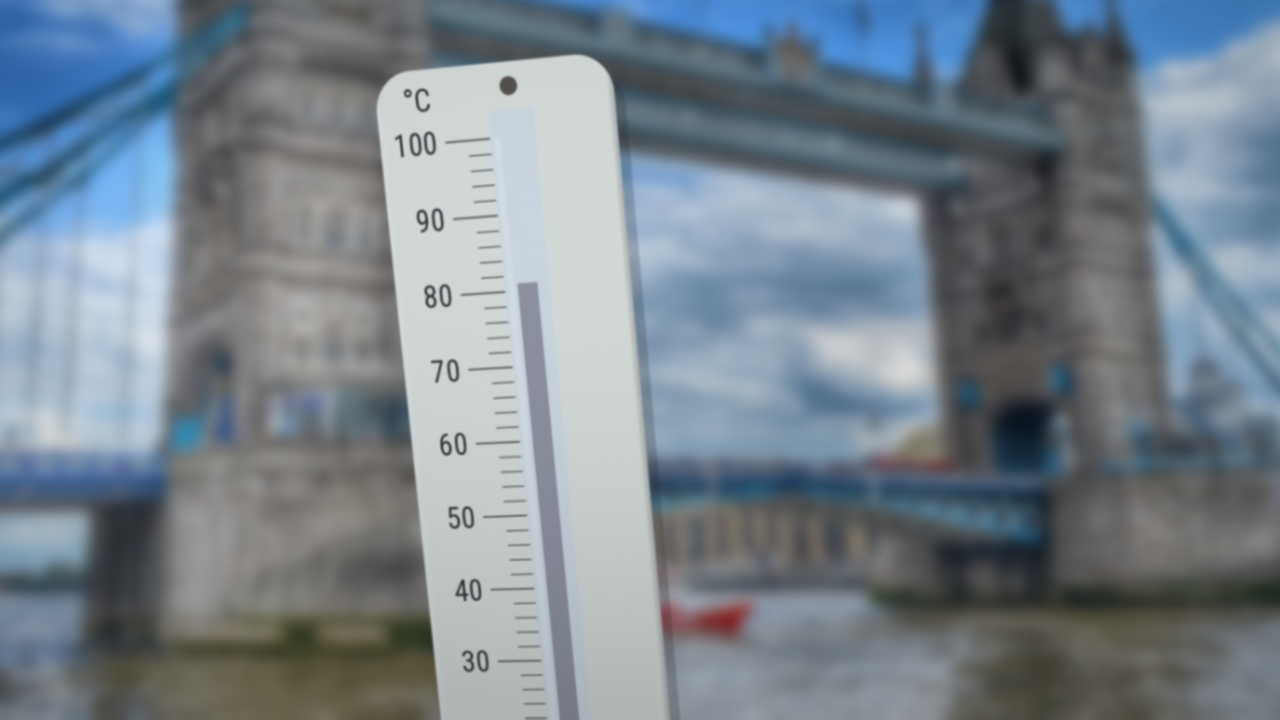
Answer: 81; °C
